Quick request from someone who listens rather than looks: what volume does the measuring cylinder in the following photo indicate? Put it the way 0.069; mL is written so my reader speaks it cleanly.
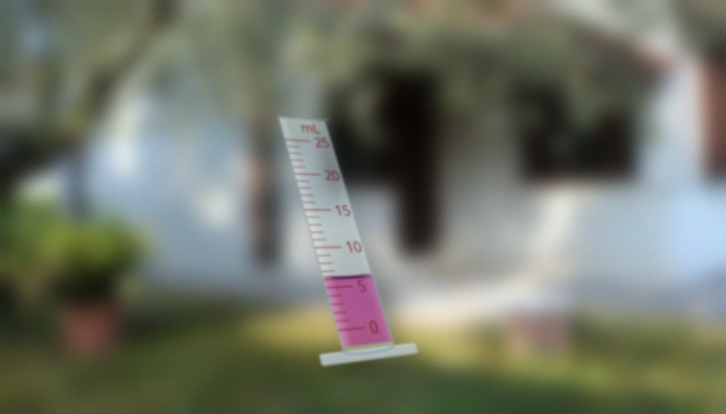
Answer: 6; mL
